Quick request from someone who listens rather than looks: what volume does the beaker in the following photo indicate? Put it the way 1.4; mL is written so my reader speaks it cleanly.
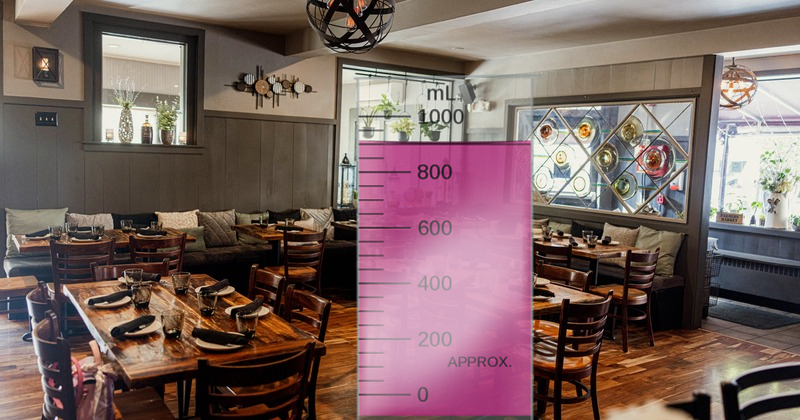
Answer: 900; mL
